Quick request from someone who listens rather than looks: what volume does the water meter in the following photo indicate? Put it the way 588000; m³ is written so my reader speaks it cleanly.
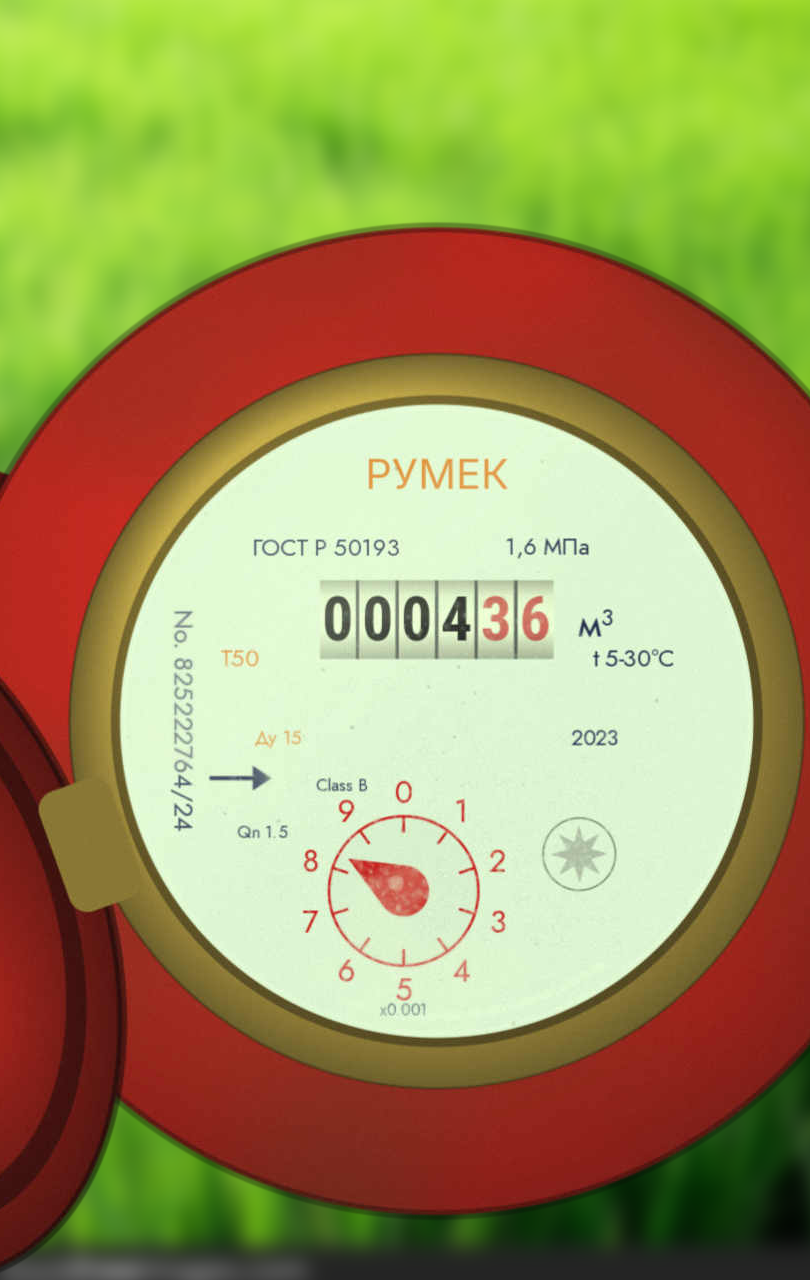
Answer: 4.368; m³
